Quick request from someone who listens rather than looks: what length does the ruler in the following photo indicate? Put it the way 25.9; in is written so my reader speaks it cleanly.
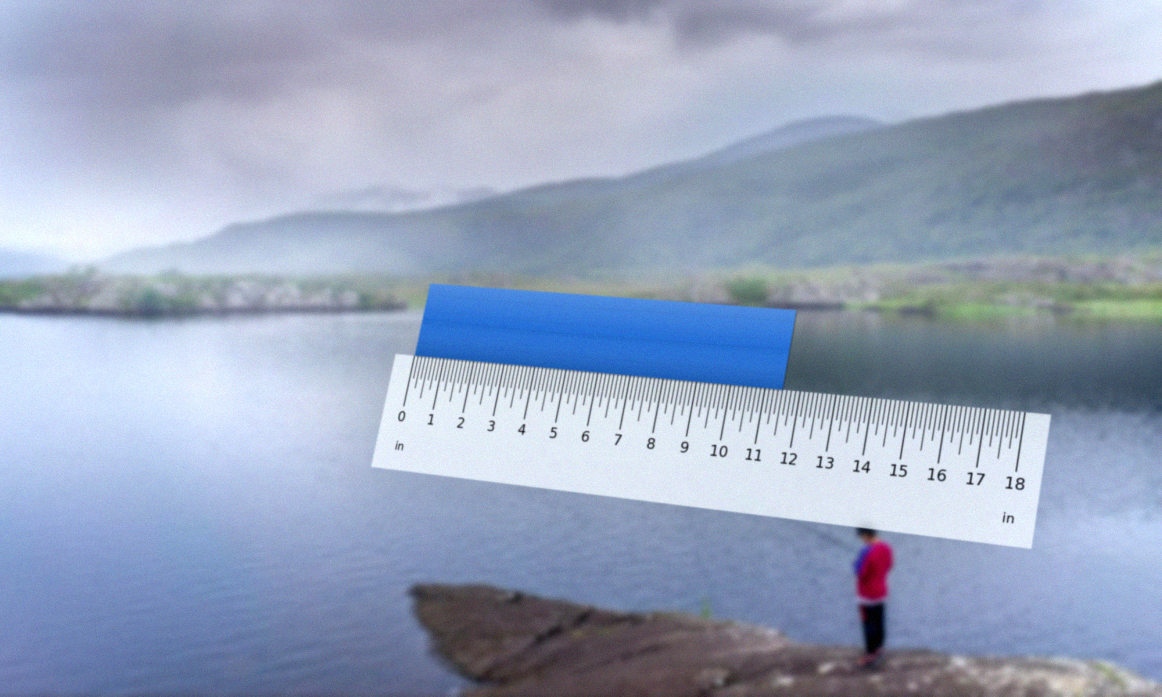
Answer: 11.5; in
